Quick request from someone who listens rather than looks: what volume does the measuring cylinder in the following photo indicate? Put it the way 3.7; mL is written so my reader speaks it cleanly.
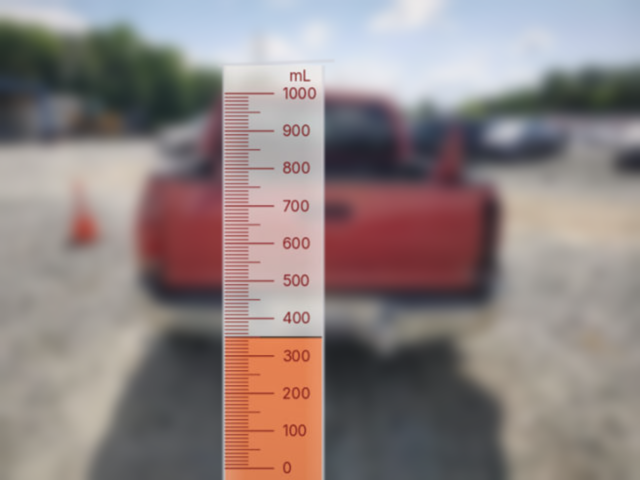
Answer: 350; mL
